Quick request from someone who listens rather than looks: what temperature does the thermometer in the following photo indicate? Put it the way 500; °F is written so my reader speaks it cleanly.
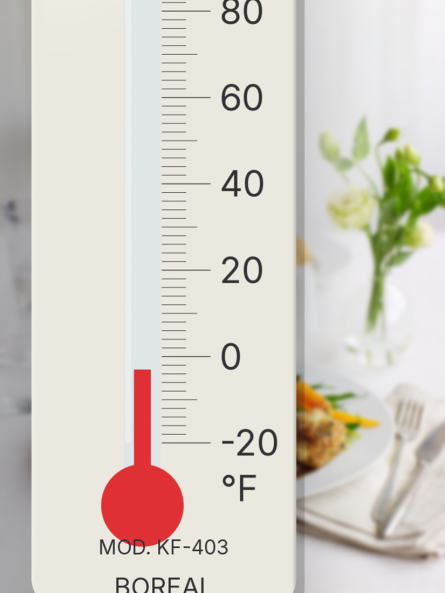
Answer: -3; °F
